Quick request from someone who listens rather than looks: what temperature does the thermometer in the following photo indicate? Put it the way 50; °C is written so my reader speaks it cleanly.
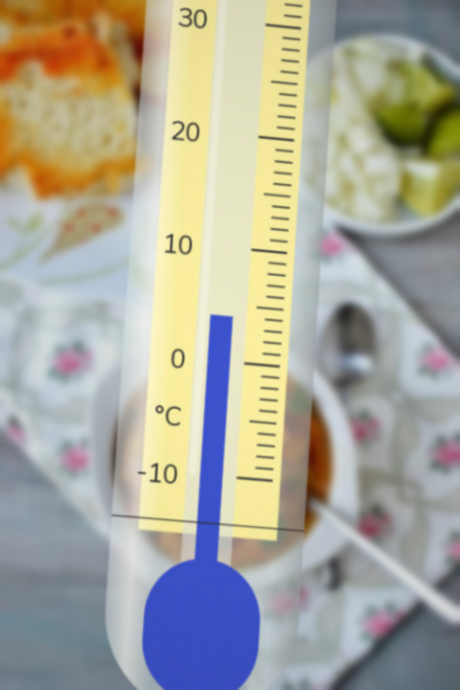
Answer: 4; °C
